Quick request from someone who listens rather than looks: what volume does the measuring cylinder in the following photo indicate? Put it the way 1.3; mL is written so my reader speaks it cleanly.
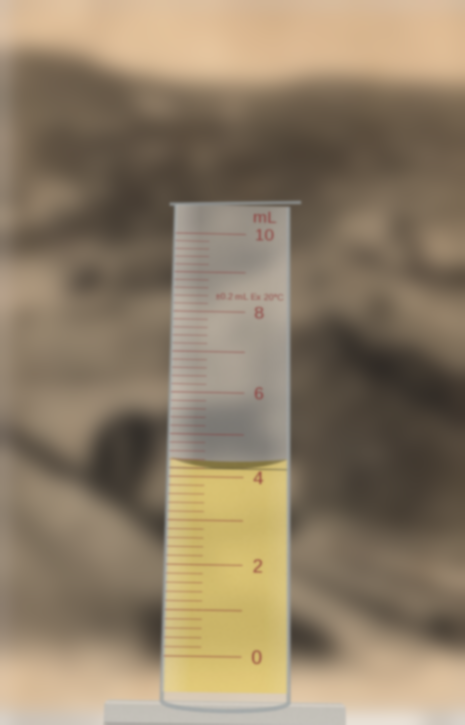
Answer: 4.2; mL
